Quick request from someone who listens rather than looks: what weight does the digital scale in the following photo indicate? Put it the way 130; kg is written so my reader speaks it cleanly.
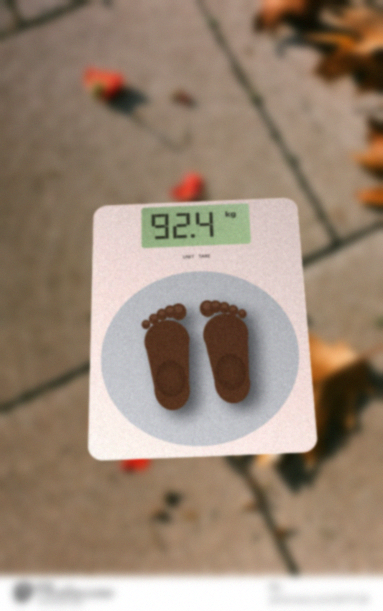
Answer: 92.4; kg
